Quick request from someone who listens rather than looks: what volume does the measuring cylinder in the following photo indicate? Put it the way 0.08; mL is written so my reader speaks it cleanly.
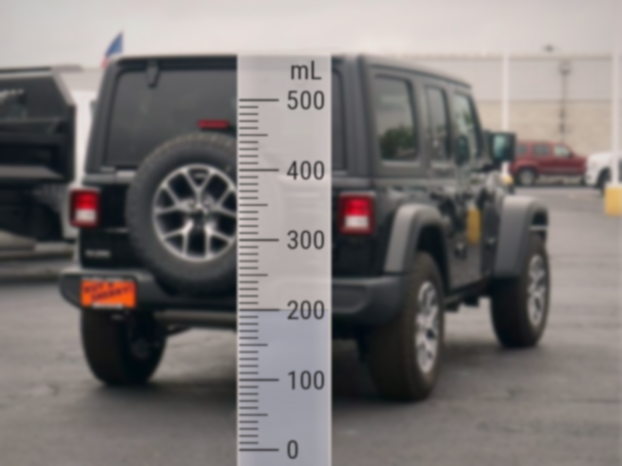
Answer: 200; mL
